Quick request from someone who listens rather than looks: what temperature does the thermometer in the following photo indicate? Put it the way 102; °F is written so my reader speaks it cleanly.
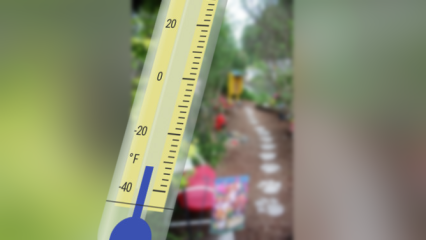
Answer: -32; °F
